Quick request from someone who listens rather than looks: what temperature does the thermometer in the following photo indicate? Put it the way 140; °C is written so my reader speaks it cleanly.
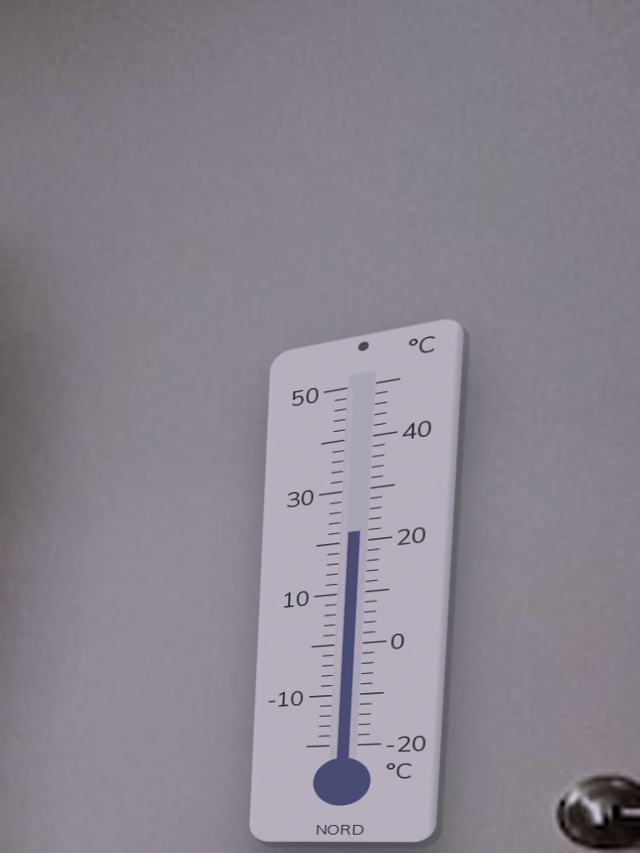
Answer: 22; °C
